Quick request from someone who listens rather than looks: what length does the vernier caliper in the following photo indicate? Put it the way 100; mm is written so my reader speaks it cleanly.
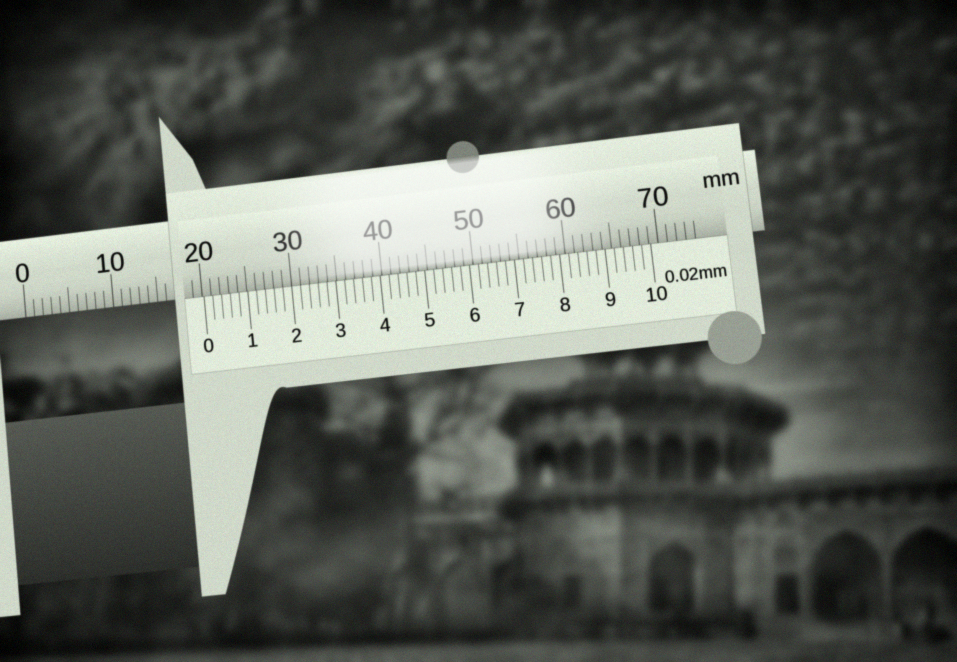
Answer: 20.2; mm
